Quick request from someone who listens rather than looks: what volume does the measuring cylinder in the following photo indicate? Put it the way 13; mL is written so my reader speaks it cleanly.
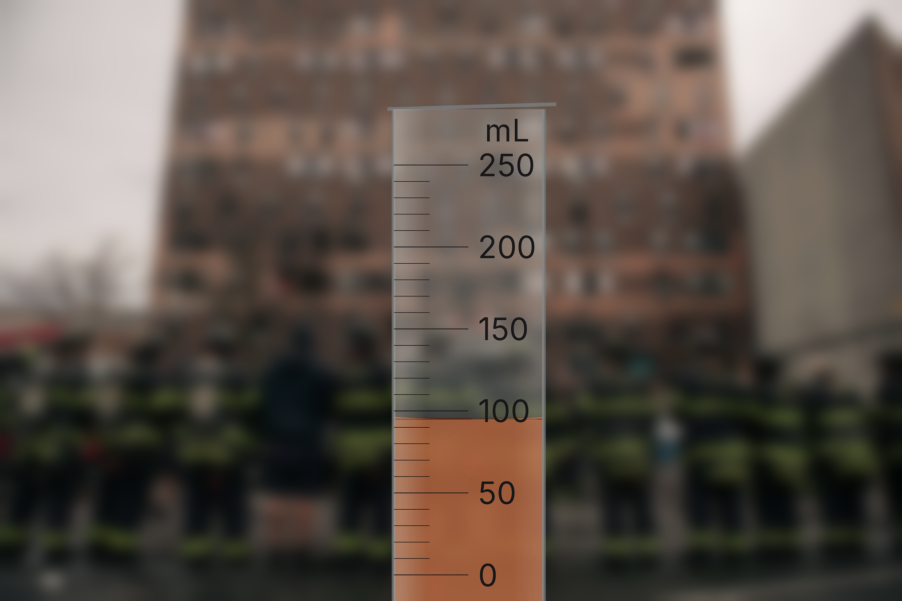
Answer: 95; mL
